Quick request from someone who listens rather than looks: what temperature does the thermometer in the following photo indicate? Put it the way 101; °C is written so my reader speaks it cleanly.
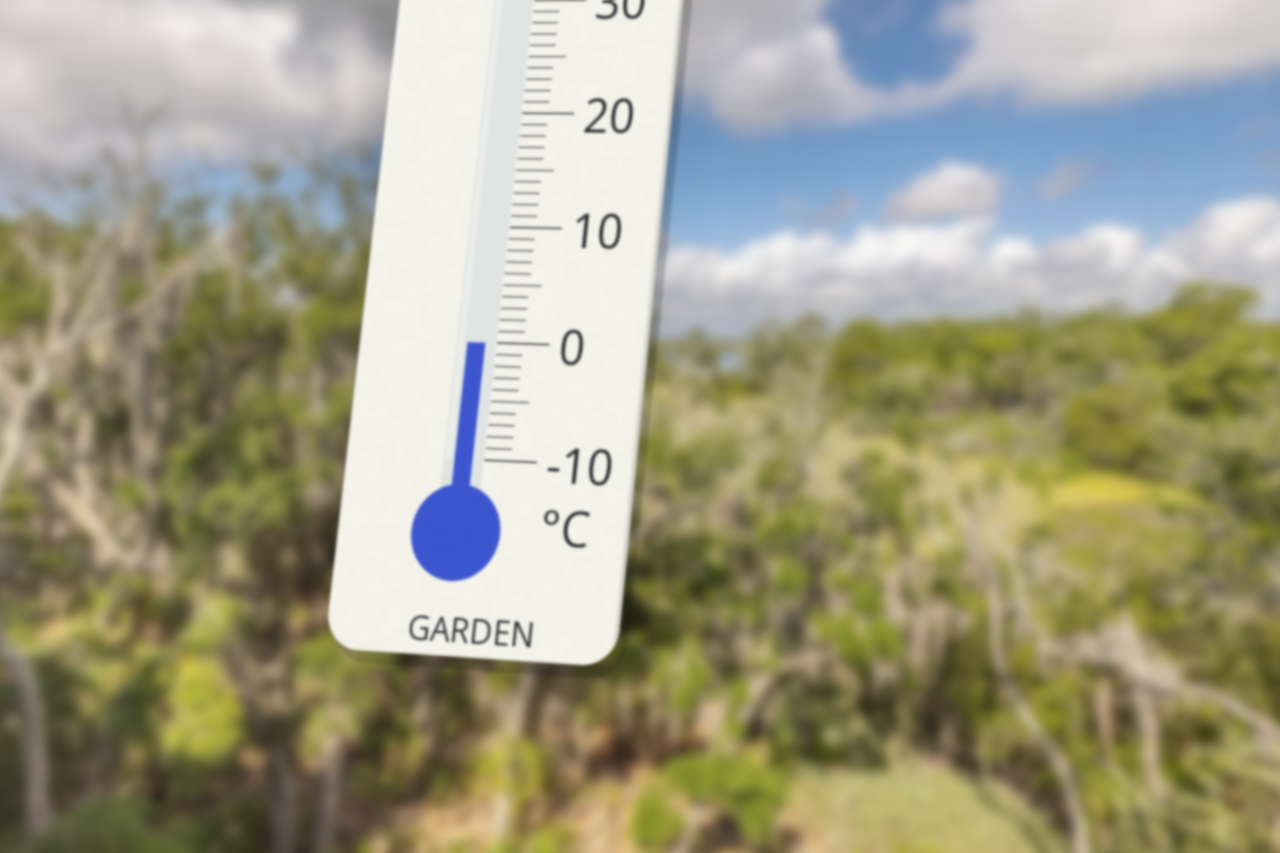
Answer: 0; °C
